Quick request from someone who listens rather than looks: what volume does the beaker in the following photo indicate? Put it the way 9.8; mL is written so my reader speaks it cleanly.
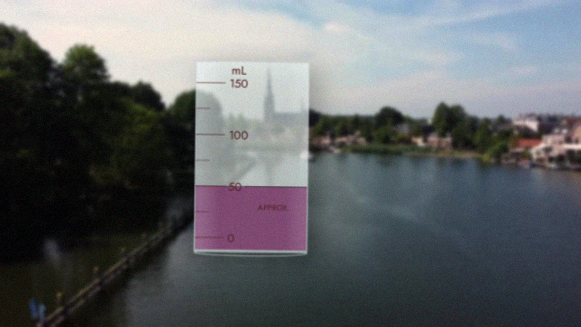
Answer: 50; mL
